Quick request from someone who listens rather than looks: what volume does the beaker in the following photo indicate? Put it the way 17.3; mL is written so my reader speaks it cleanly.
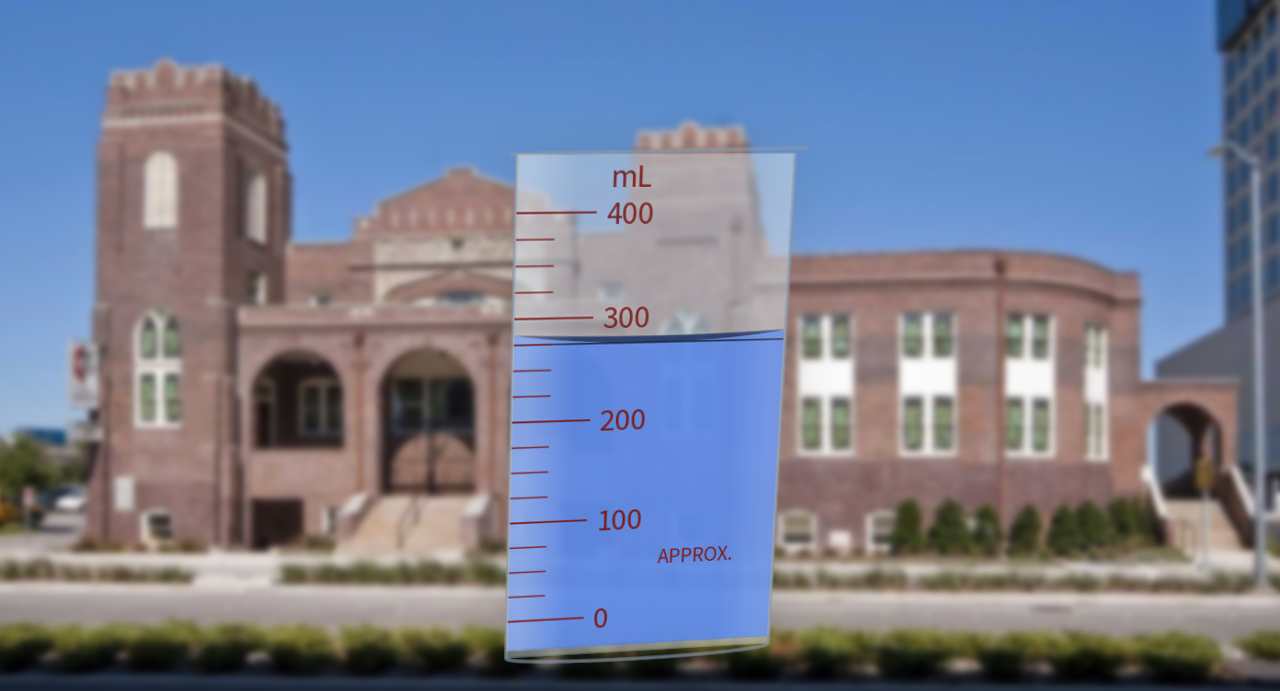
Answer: 275; mL
